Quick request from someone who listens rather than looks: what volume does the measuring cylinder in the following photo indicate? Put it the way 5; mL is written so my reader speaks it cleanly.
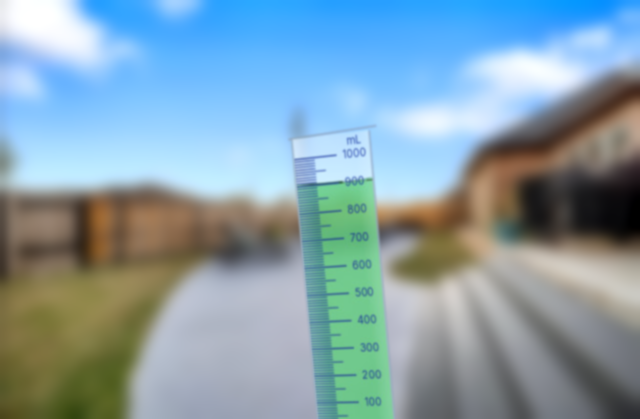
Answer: 900; mL
